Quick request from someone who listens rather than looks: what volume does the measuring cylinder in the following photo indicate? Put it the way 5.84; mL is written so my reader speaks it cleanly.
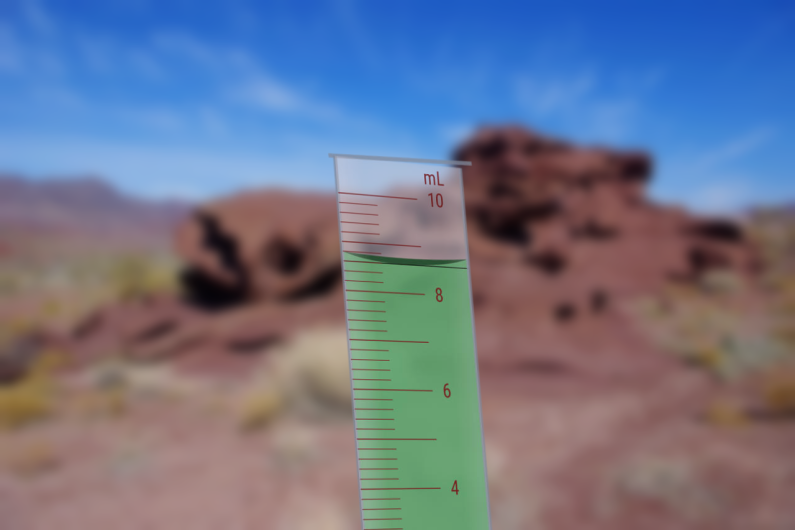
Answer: 8.6; mL
